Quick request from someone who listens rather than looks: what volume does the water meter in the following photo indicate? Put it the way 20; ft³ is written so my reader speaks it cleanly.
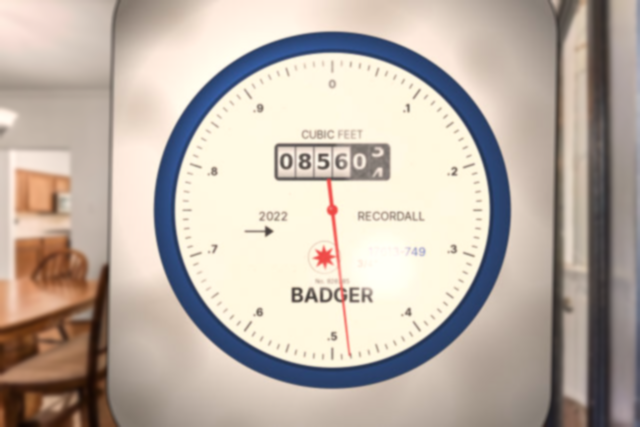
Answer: 85603.48; ft³
